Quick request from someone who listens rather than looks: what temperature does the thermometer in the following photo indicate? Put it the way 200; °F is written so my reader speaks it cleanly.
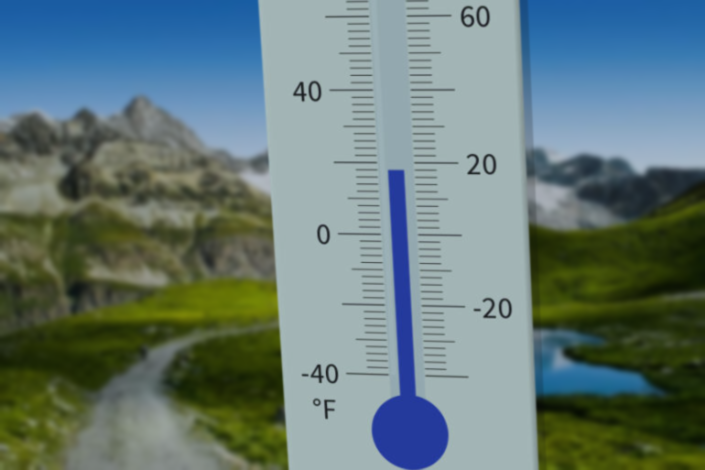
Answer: 18; °F
